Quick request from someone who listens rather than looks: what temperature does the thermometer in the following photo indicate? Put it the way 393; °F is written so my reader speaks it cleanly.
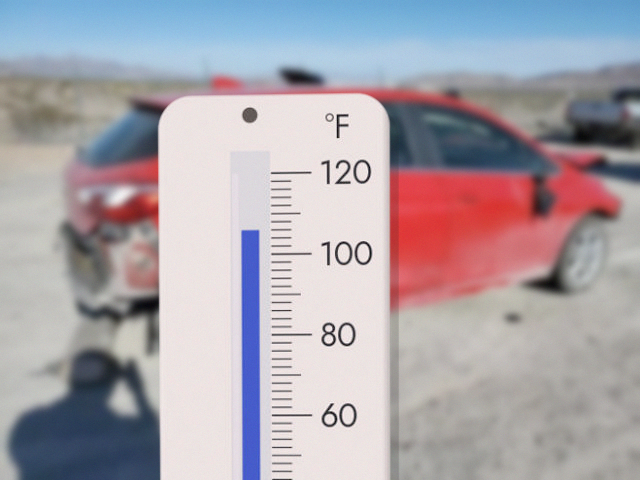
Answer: 106; °F
